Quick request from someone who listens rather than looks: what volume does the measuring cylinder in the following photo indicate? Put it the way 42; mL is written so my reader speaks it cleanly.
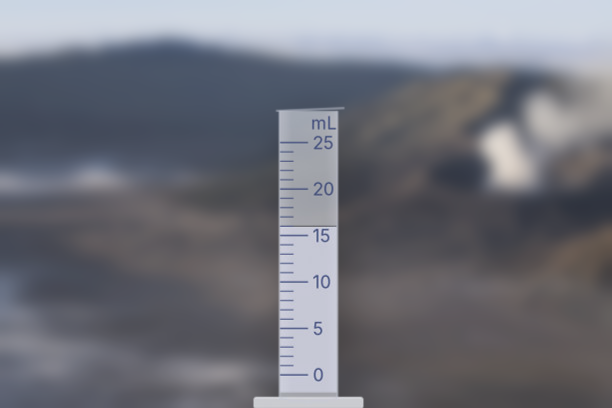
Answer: 16; mL
